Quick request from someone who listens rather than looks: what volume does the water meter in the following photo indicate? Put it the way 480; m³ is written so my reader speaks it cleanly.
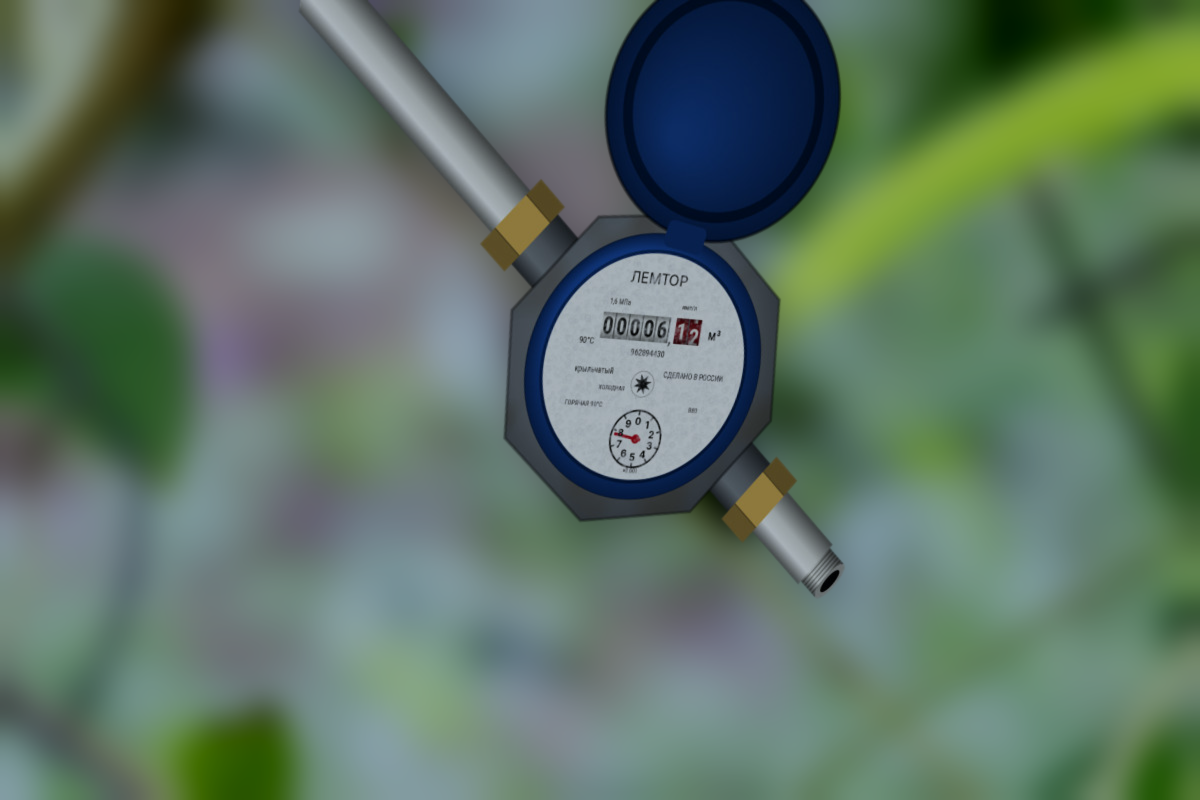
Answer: 6.117; m³
